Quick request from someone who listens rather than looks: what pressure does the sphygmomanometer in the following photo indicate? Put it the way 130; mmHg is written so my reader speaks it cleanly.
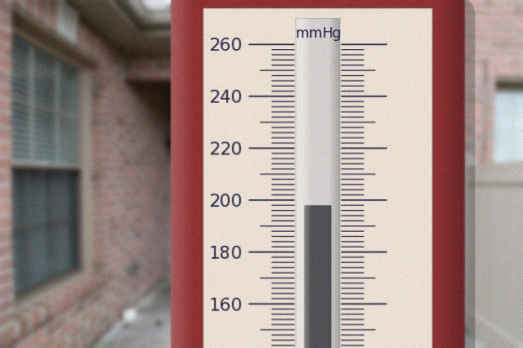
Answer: 198; mmHg
